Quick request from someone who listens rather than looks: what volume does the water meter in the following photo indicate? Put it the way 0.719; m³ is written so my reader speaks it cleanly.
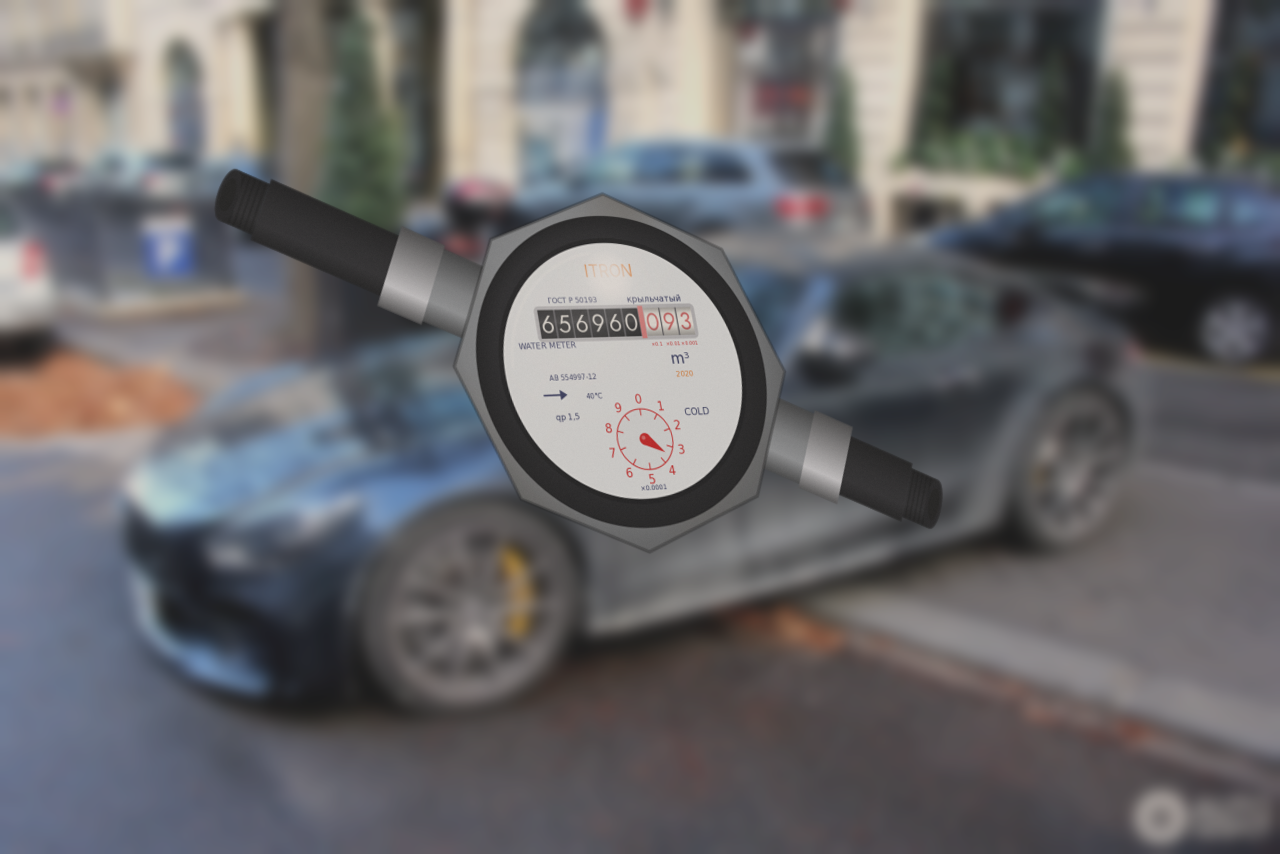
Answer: 656960.0933; m³
